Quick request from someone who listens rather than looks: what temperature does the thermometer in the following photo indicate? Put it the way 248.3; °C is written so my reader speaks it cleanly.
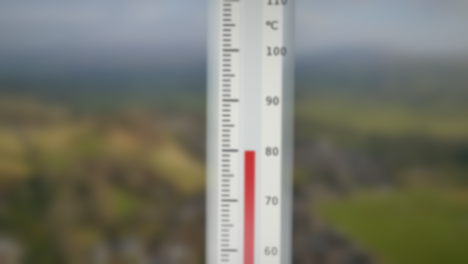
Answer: 80; °C
